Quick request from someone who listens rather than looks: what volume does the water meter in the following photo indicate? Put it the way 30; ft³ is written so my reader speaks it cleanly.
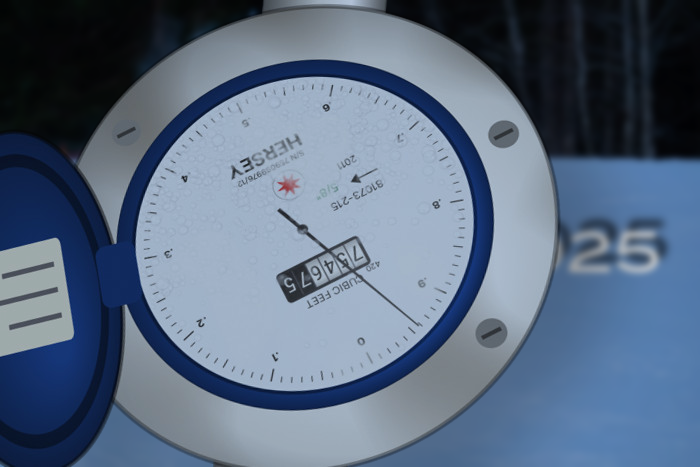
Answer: 754674.94; ft³
